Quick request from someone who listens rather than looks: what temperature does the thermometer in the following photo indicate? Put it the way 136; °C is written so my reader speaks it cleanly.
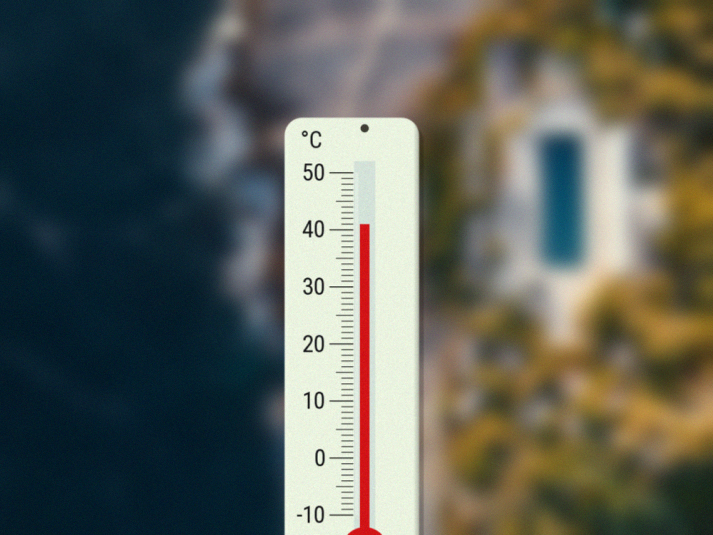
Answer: 41; °C
